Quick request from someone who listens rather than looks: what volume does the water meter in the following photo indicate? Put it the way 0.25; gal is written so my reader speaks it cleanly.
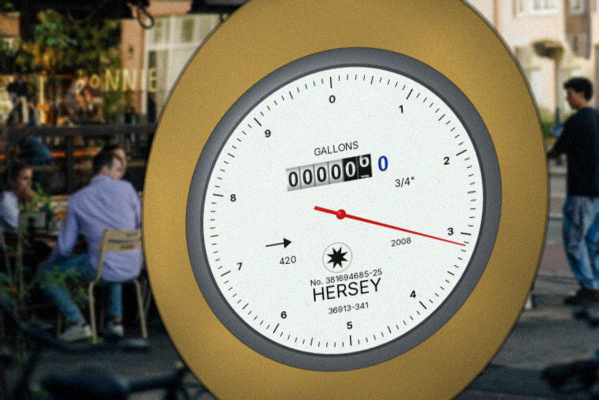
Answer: 63.1; gal
